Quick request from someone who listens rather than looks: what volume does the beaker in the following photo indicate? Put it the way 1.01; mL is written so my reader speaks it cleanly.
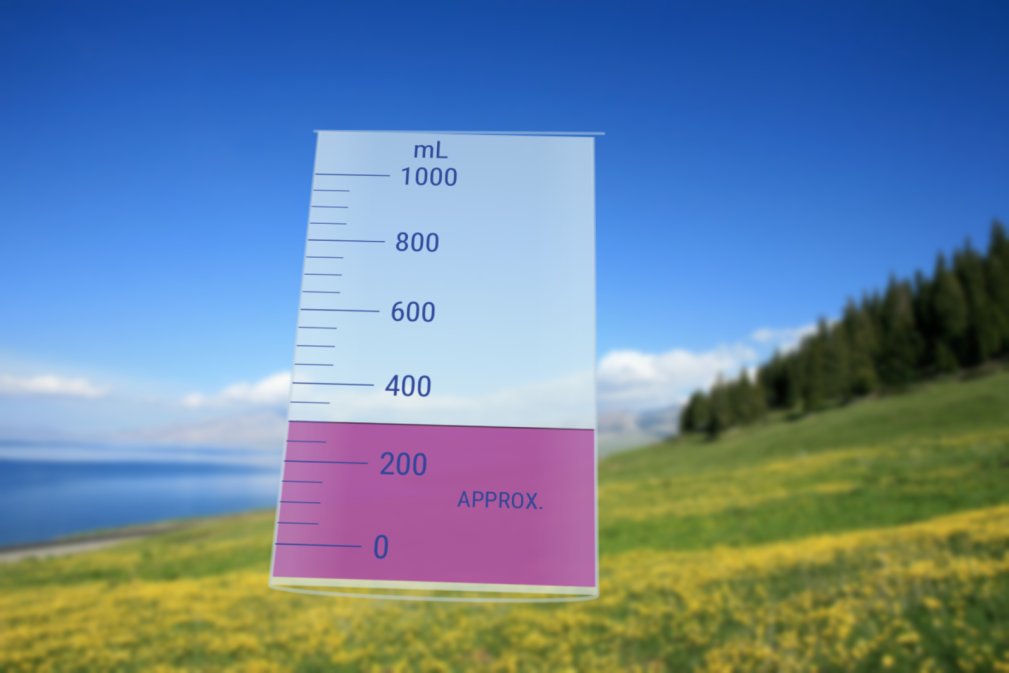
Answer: 300; mL
